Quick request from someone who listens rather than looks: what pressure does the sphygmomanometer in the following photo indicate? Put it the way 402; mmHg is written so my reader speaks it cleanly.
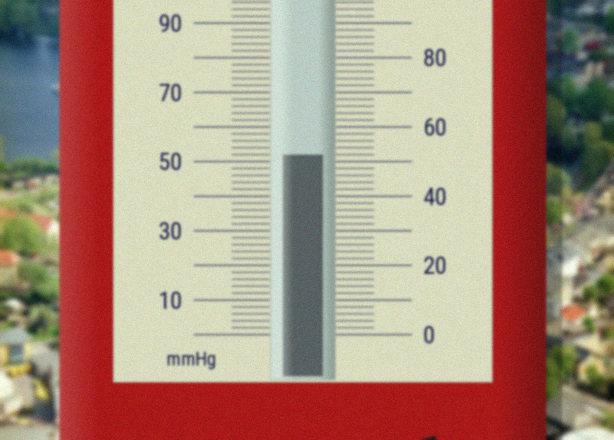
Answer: 52; mmHg
